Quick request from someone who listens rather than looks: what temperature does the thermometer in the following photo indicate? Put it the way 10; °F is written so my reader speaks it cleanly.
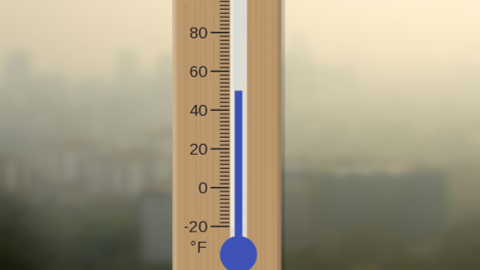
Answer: 50; °F
